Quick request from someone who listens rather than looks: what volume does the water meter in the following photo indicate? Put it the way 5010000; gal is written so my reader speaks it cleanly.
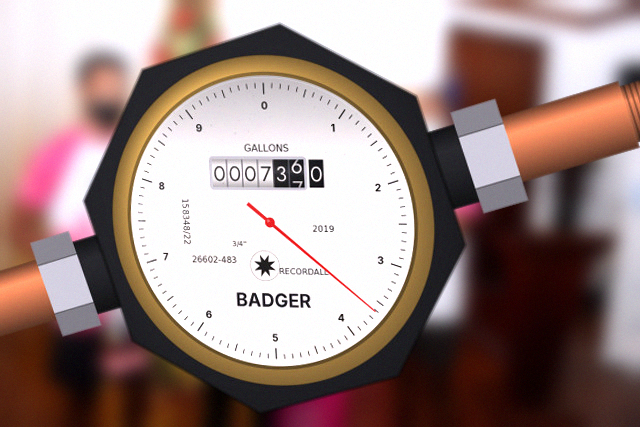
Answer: 7363.6; gal
